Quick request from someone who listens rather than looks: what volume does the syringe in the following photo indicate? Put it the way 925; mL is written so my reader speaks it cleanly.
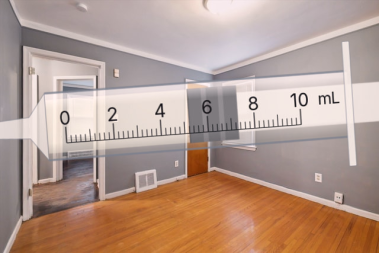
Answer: 5.2; mL
